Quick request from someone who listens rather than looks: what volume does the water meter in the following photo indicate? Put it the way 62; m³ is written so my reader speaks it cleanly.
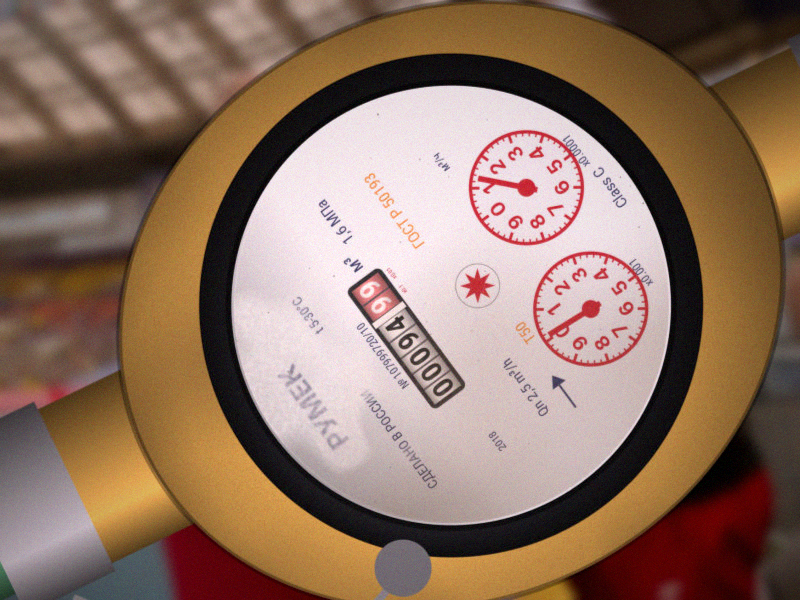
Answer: 94.9901; m³
